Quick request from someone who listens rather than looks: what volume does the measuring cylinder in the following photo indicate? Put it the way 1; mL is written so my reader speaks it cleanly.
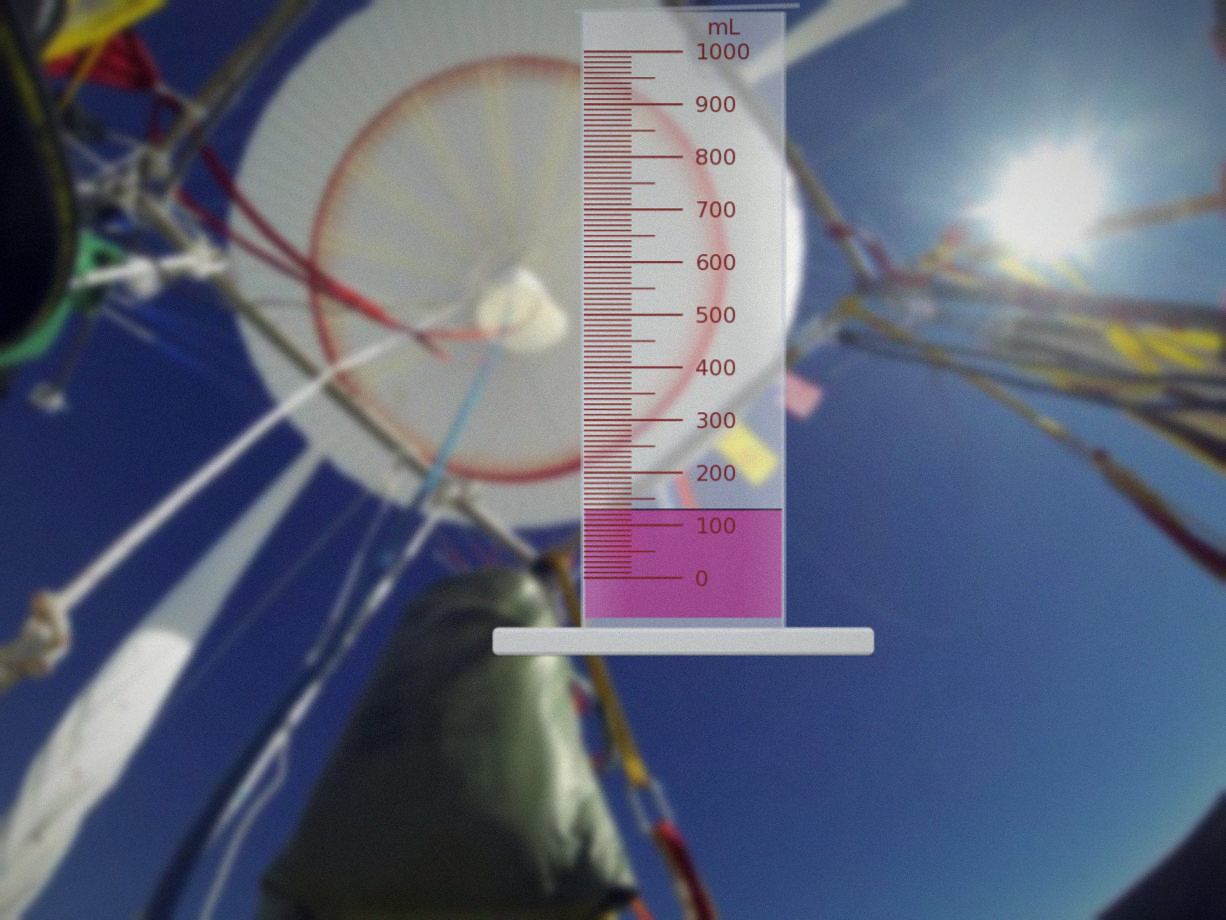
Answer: 130; mL
